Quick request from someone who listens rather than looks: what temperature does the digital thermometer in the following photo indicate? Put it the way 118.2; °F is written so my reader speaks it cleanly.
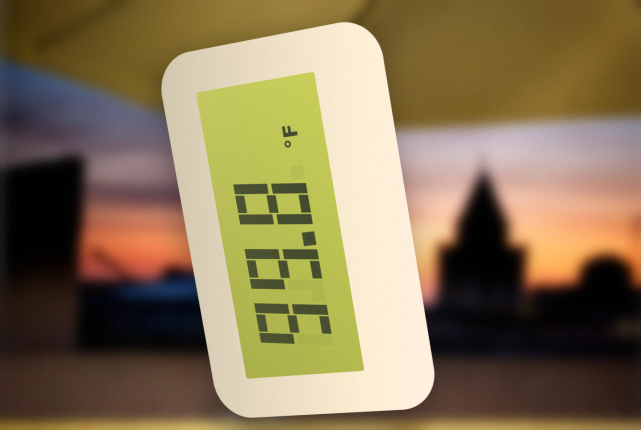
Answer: 99.8; °F
